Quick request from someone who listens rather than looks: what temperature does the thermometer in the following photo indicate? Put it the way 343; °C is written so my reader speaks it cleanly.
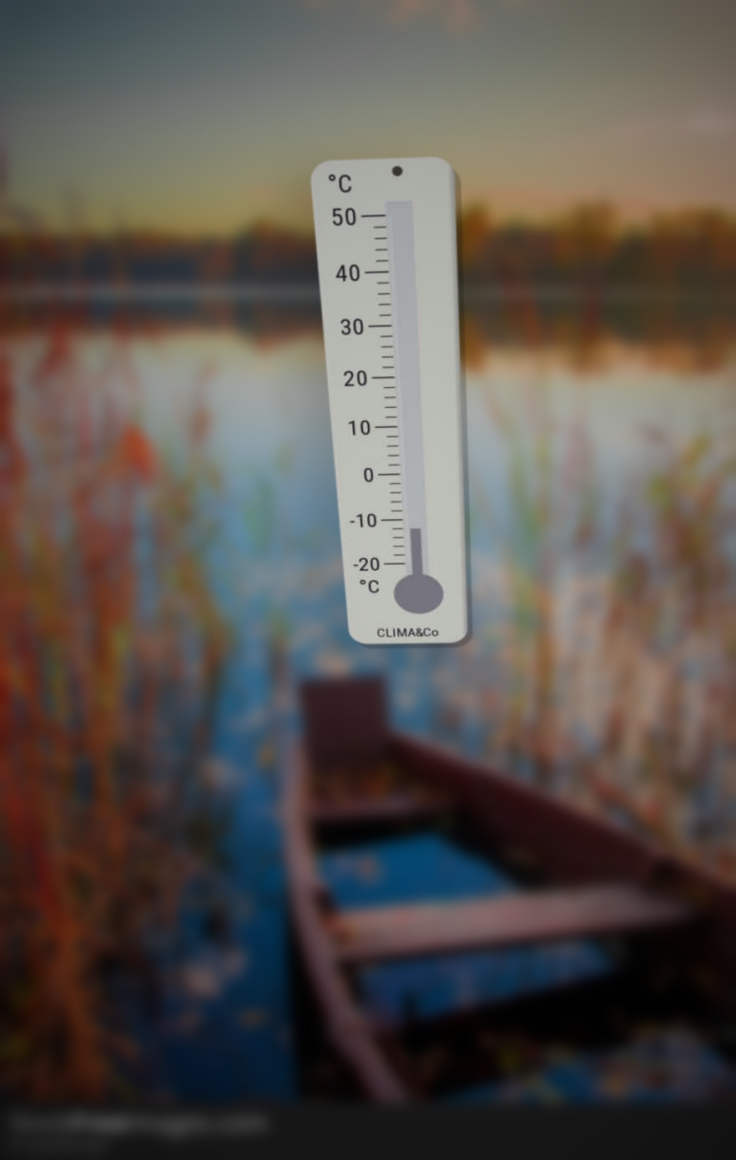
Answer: -12; °C
